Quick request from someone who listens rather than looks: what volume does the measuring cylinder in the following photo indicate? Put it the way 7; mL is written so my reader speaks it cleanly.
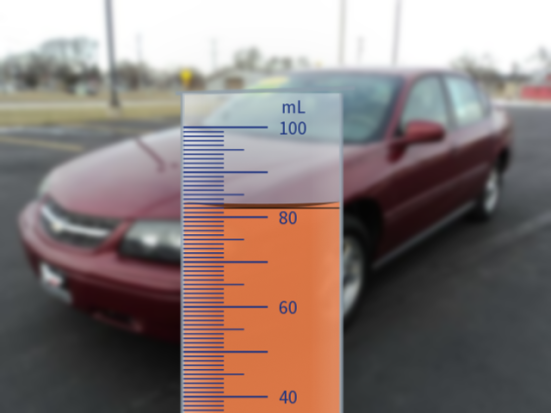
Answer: 82; mL
